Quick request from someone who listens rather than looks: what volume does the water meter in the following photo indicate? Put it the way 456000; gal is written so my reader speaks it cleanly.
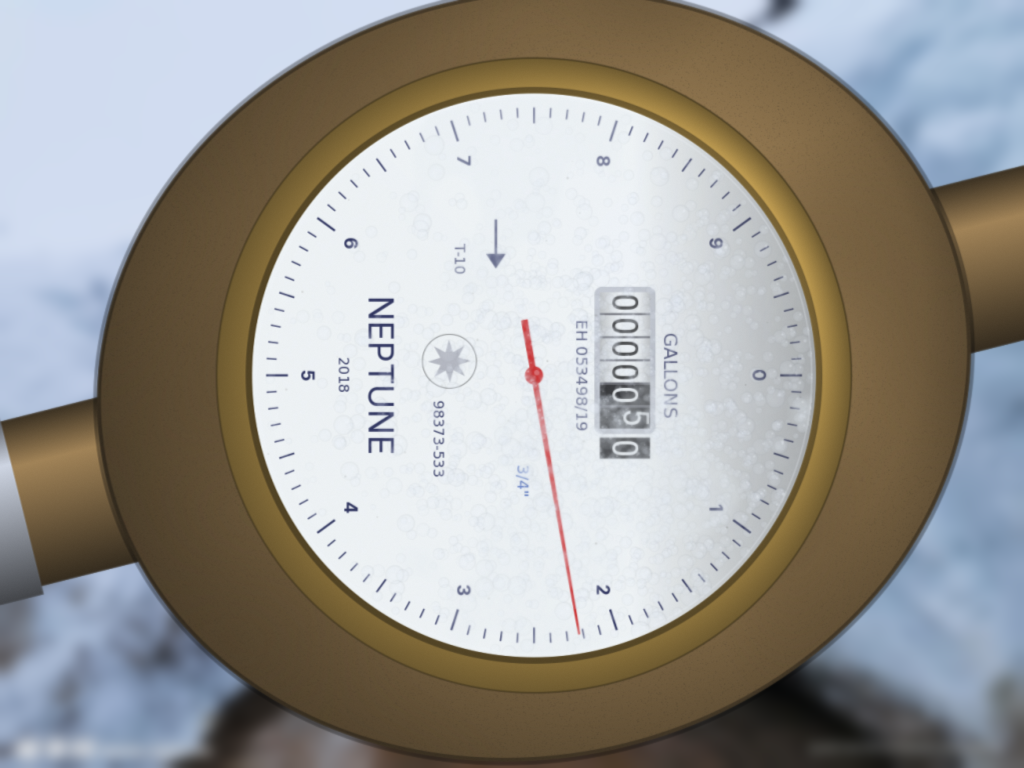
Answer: 52.2; gal
